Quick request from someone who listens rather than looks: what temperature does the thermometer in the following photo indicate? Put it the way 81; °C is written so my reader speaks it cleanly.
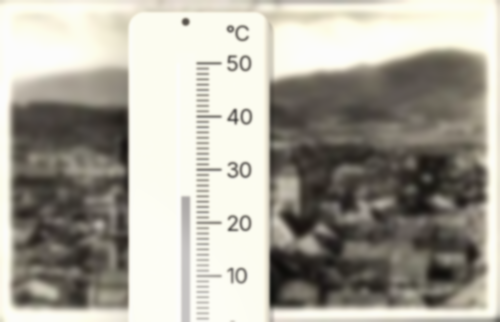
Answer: 25; °C
